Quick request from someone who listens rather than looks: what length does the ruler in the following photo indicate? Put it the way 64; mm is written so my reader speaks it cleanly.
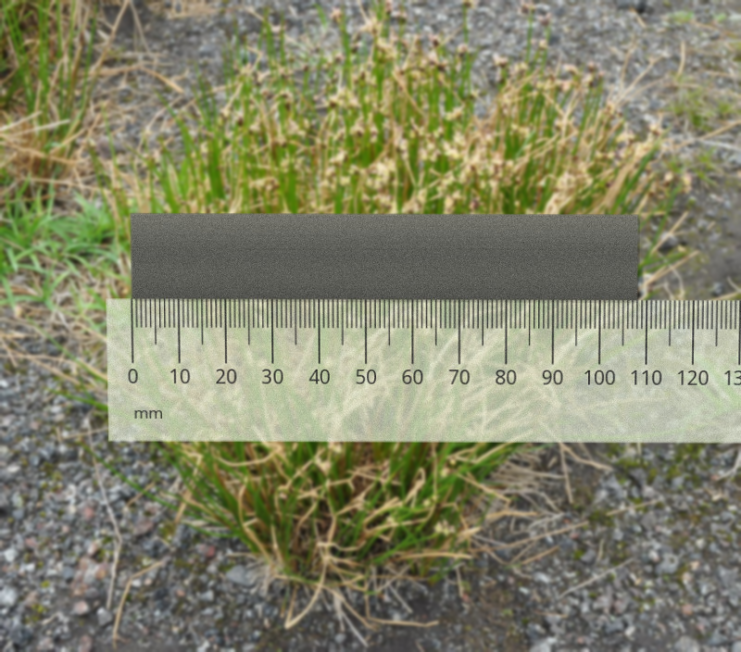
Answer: 108; mm
